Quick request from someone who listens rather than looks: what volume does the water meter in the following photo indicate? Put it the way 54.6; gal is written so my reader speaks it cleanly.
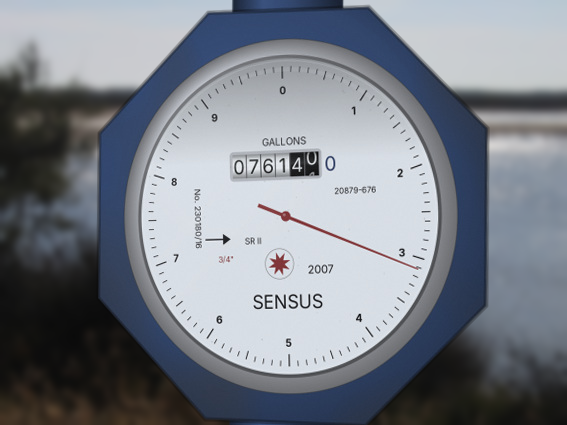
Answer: 761403.1; gal
